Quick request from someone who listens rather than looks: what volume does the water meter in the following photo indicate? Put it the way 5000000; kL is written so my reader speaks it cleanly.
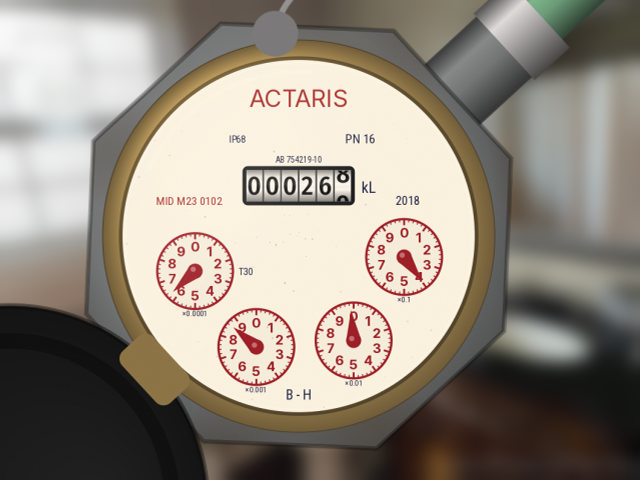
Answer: 268.3986; kL
